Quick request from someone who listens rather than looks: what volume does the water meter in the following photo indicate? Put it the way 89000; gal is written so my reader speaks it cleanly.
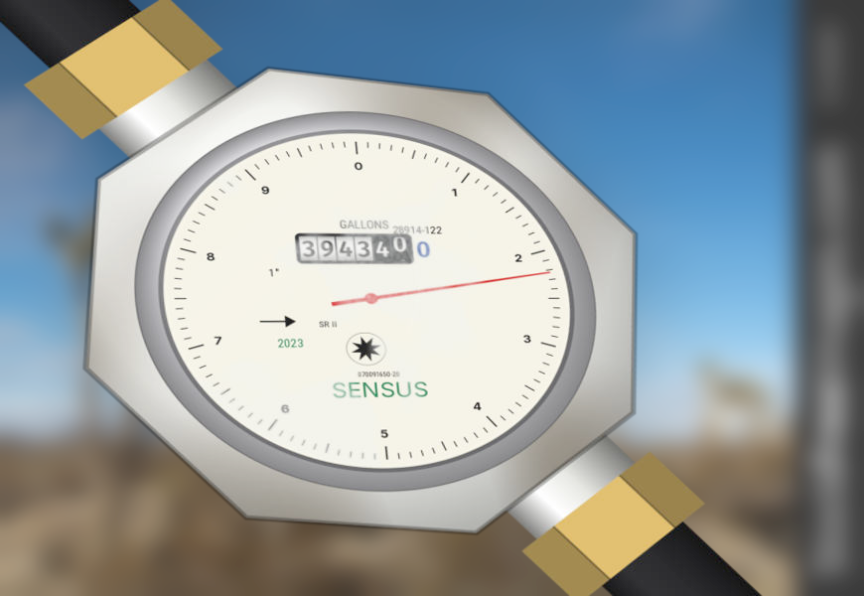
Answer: 3943402.2; gal
